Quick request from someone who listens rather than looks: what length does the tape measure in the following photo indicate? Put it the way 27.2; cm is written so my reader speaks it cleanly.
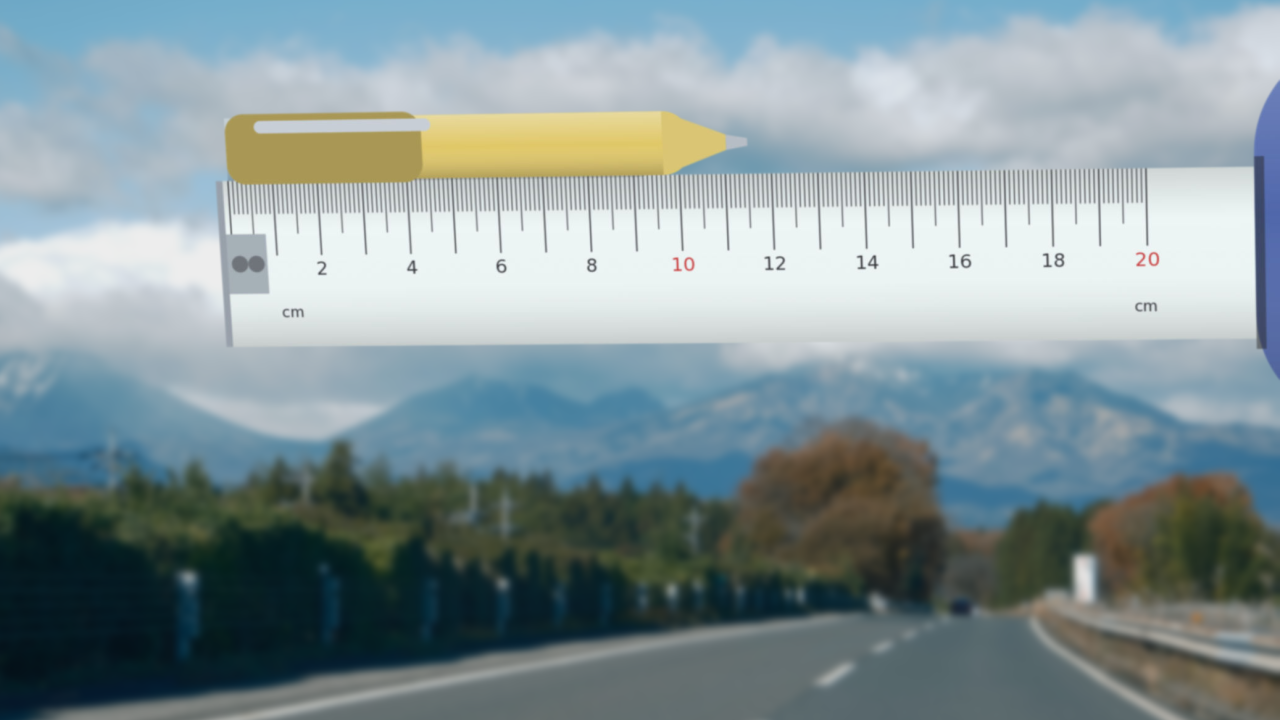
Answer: 11.5; cm
